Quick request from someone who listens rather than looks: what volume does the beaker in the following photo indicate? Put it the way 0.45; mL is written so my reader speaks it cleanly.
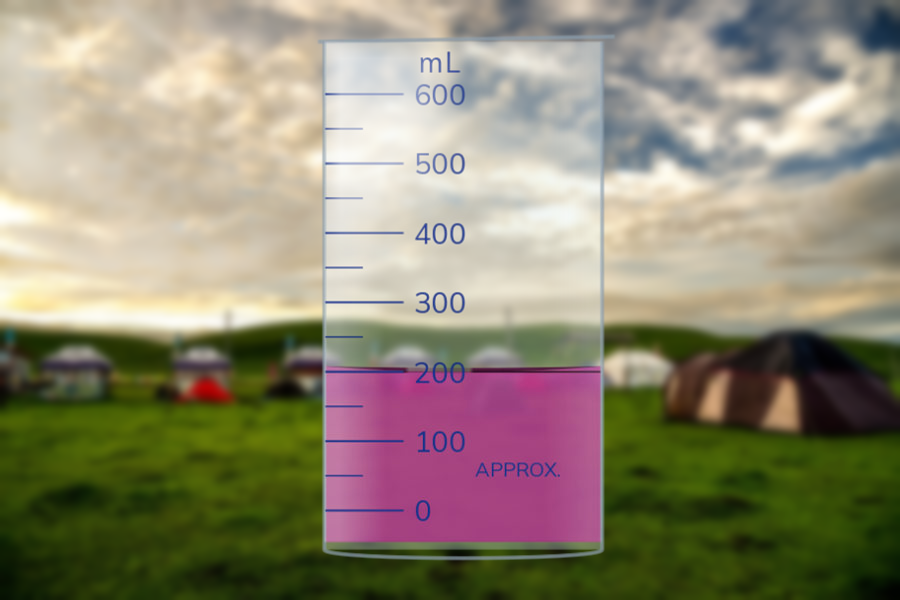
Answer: 200; mL
